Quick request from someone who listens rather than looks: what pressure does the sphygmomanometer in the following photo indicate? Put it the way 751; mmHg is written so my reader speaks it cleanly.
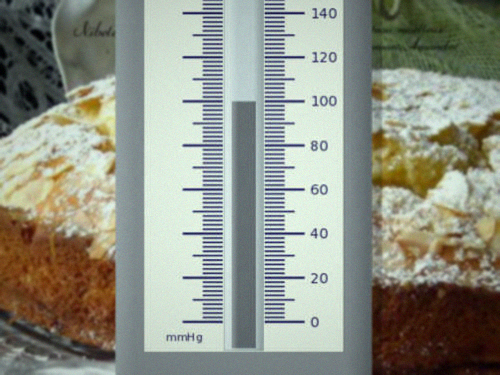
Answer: 100; mmHg
